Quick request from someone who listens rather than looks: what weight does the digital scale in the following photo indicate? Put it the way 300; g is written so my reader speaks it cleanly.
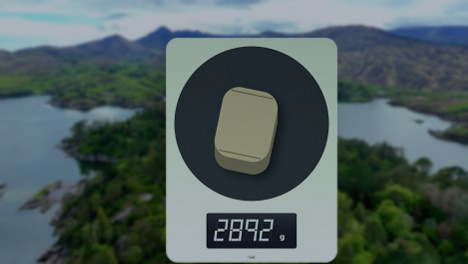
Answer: 2892; g
